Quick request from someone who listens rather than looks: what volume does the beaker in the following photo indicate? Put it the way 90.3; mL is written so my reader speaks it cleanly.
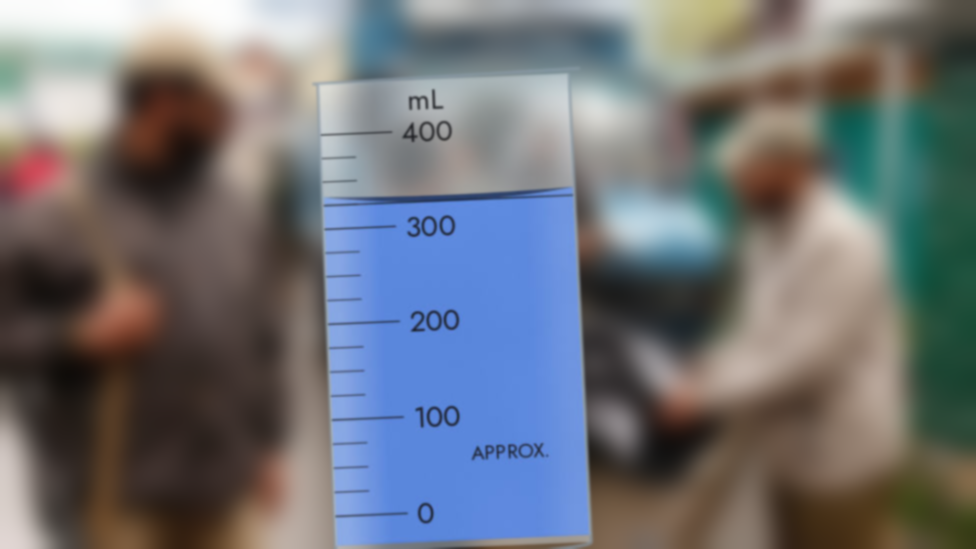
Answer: 325; mL
